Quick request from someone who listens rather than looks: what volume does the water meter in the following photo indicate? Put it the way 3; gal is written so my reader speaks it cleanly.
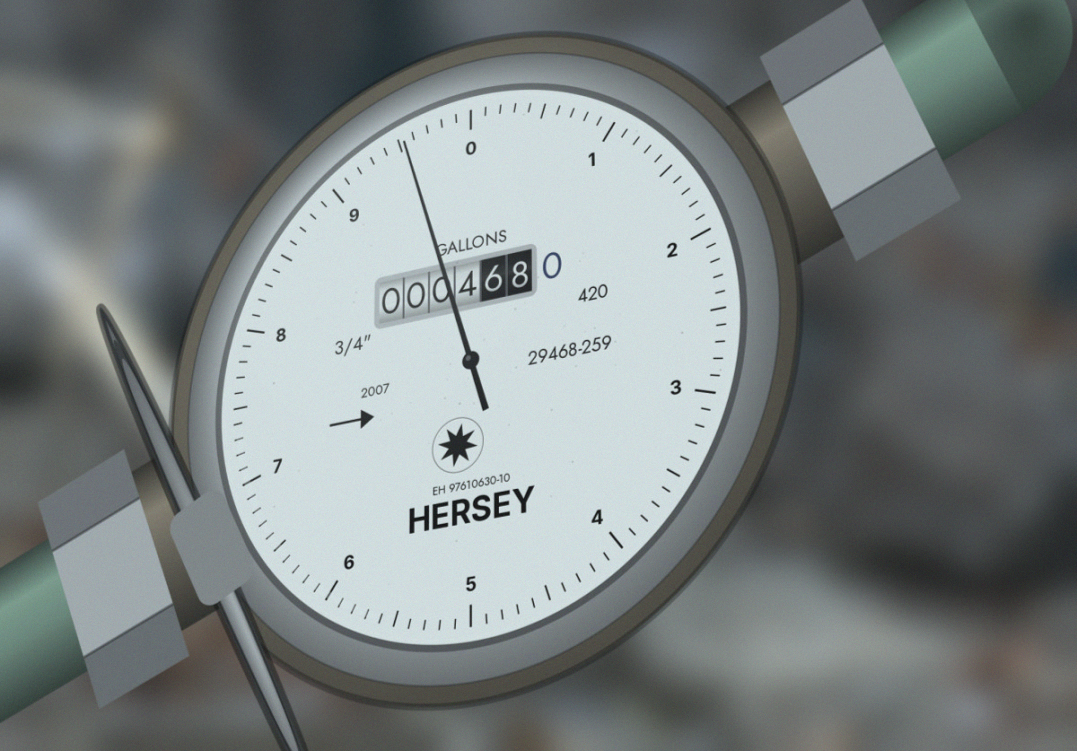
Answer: 4679.5; gal
